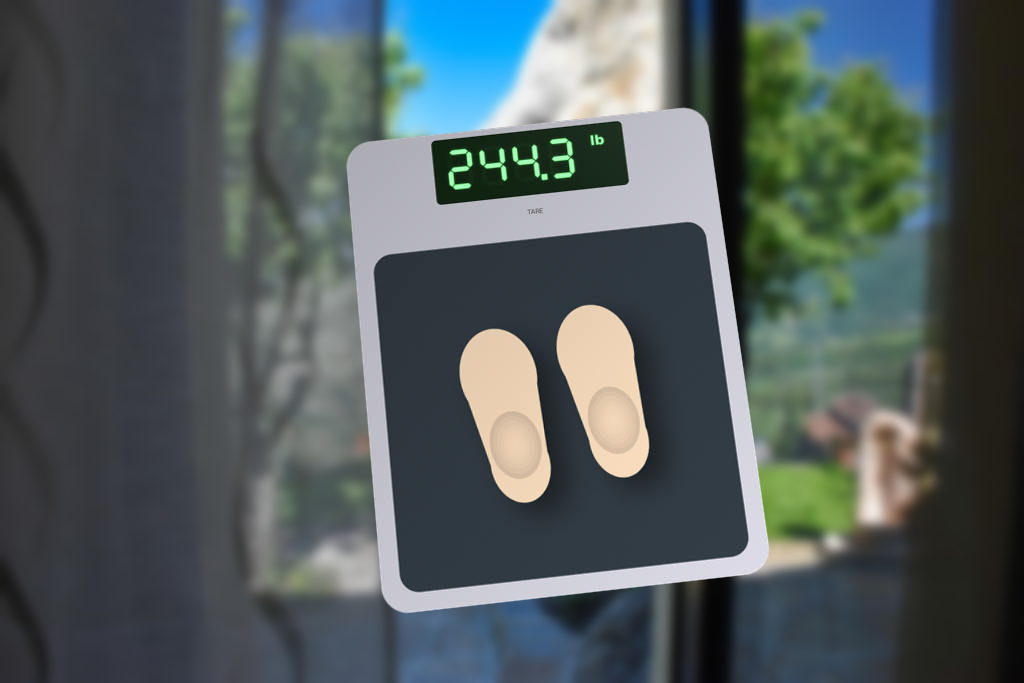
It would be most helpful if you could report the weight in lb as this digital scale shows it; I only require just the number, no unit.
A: 244.3
